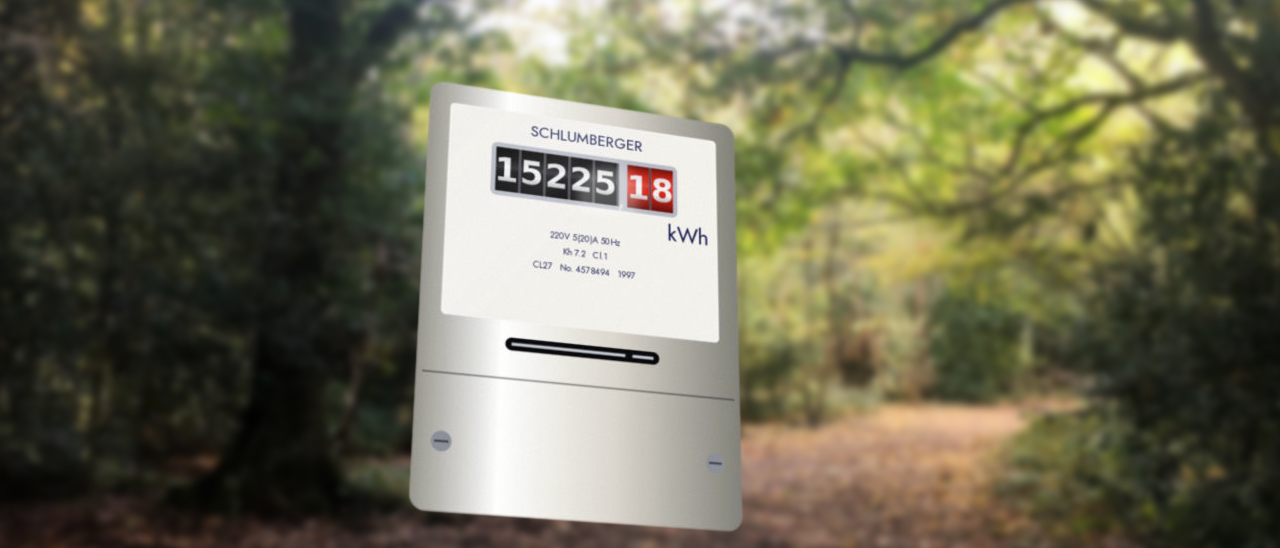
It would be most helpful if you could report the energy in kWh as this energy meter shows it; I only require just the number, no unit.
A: 15225.18
